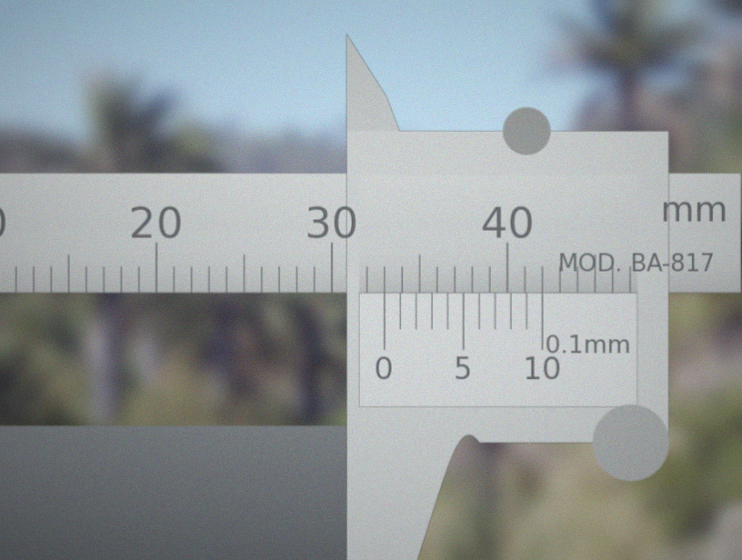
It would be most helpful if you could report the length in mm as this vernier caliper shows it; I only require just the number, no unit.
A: 33.0
